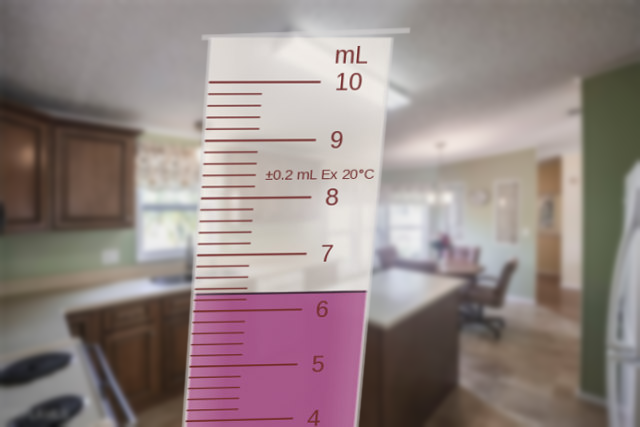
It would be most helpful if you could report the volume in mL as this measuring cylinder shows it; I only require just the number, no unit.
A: 6.3
